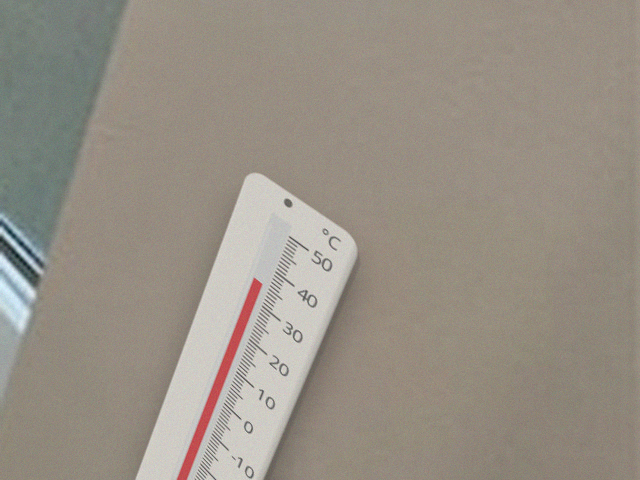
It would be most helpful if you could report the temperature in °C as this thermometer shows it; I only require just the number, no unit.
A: 35
